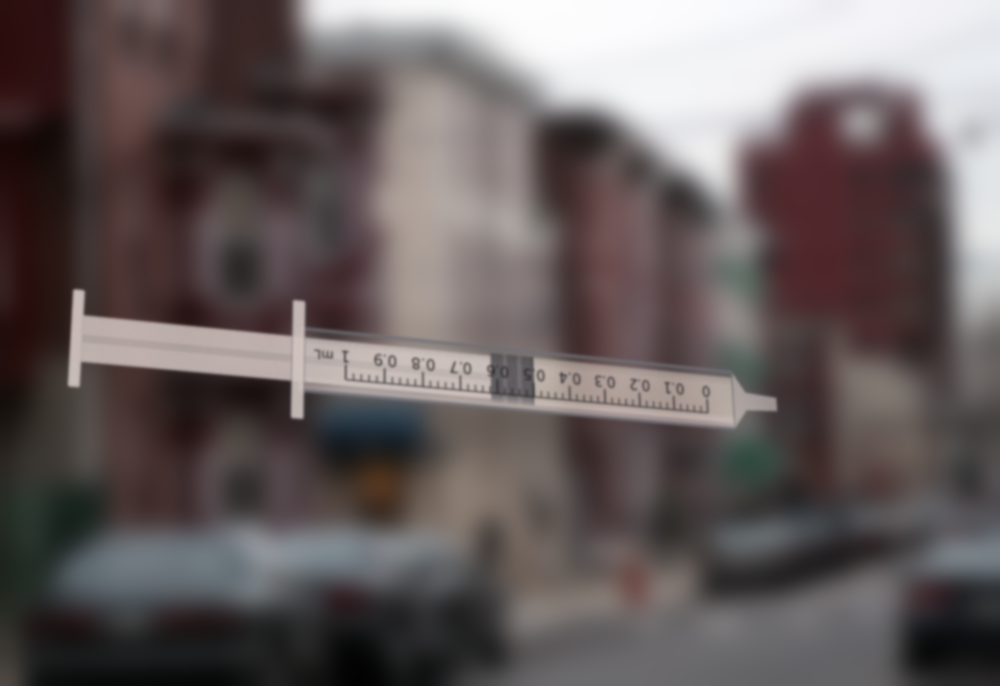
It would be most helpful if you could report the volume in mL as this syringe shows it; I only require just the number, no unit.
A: 0.5
